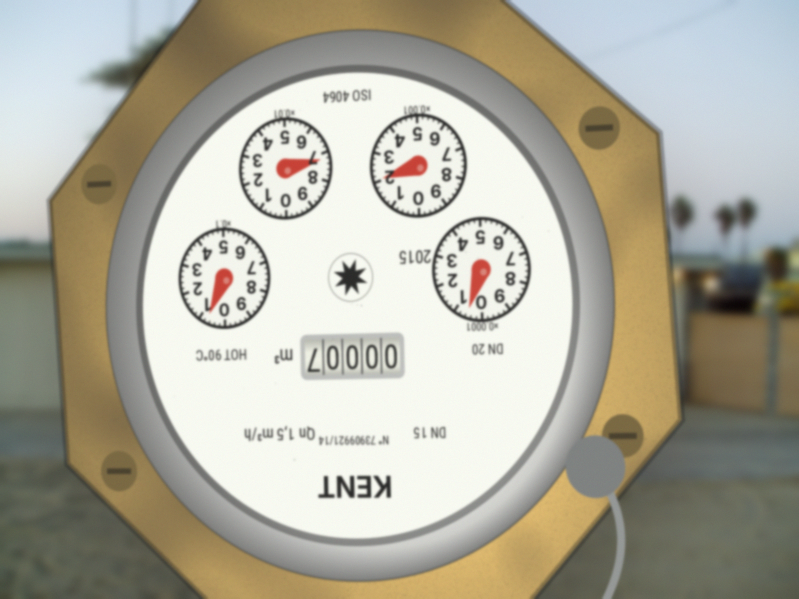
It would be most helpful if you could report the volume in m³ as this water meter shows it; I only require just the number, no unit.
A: 7.0720
